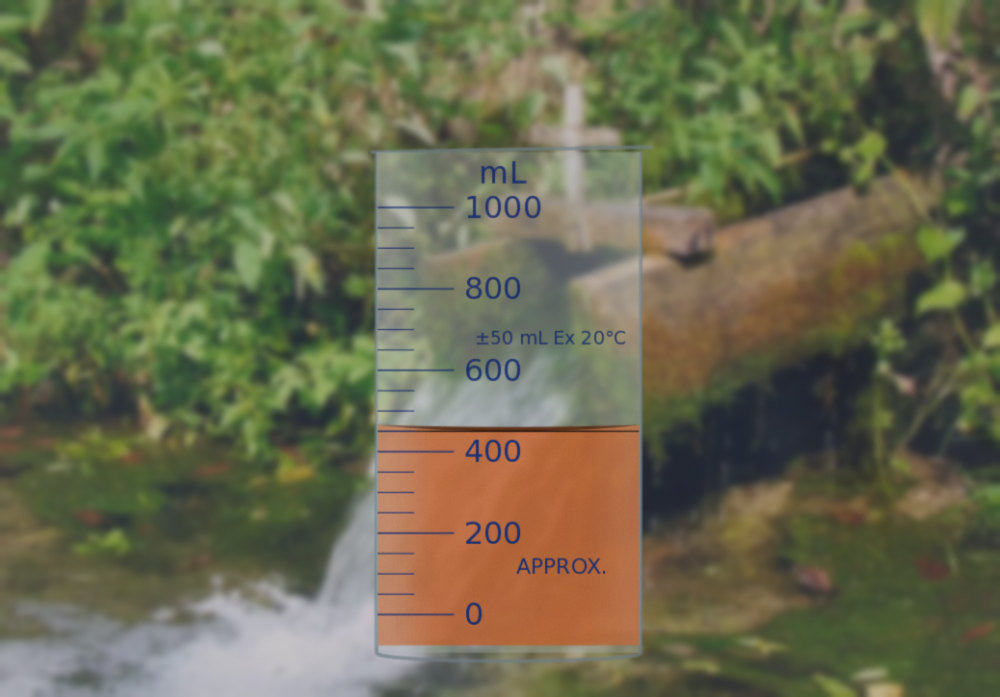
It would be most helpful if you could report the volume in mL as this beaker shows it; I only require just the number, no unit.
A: 450
